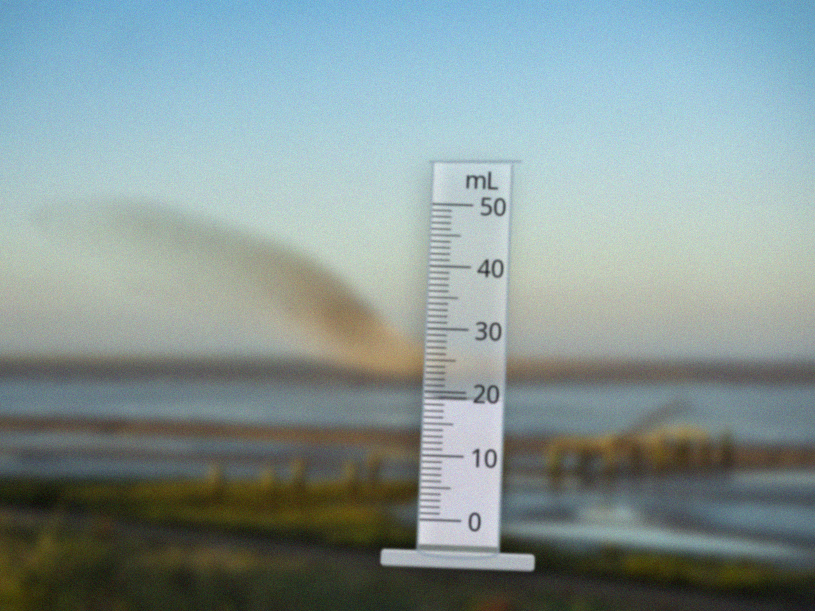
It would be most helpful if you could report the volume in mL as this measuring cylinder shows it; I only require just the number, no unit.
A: 19
